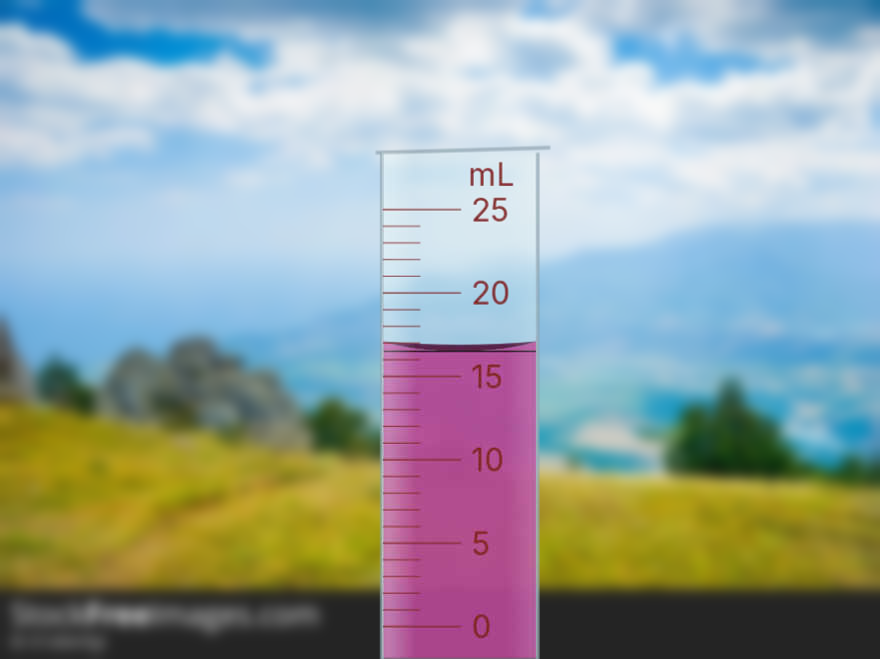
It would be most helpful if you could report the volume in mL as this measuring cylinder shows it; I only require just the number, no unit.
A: 16.5
